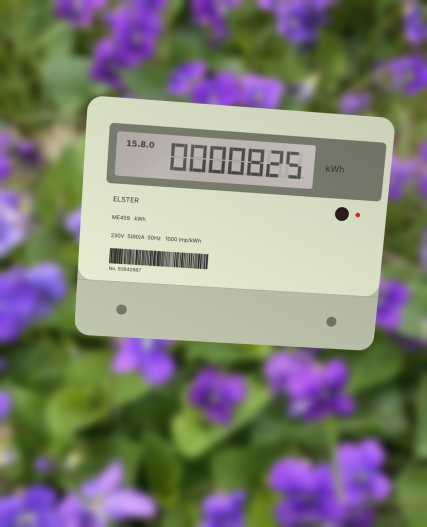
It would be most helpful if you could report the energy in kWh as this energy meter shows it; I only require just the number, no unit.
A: 825
